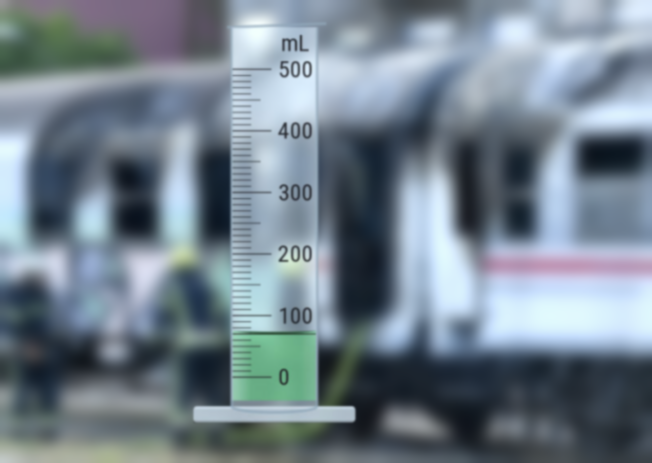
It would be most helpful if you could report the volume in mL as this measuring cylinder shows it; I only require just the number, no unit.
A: 70
